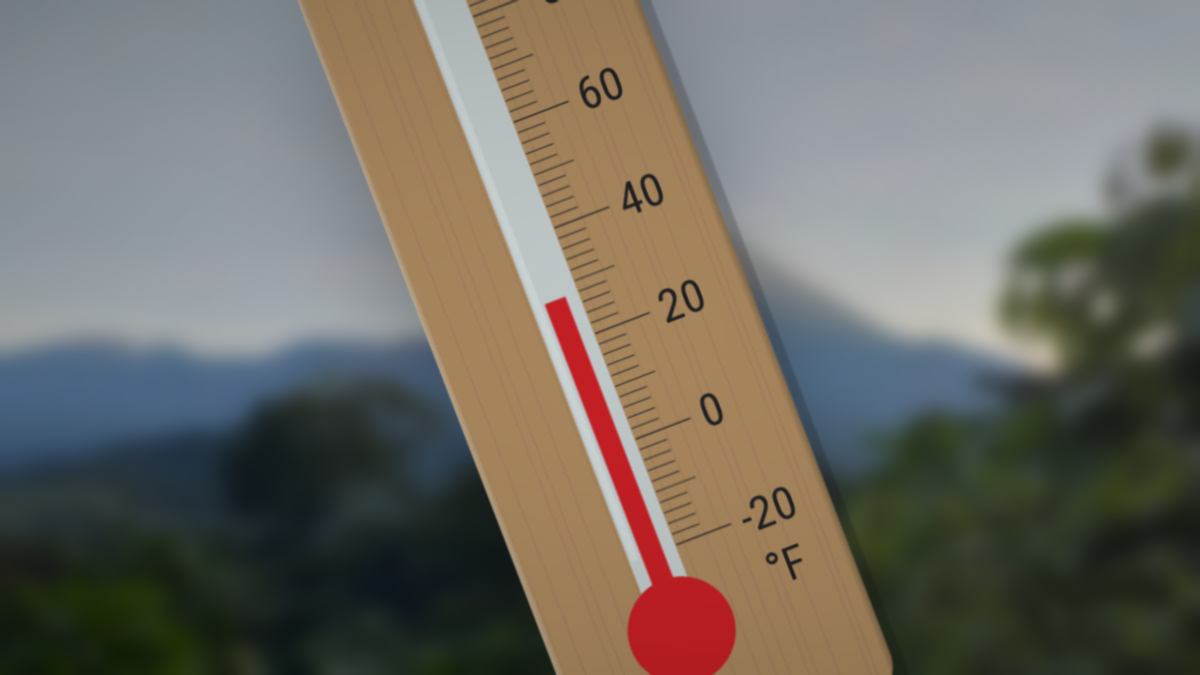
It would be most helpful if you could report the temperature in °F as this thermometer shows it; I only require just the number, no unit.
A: 28
